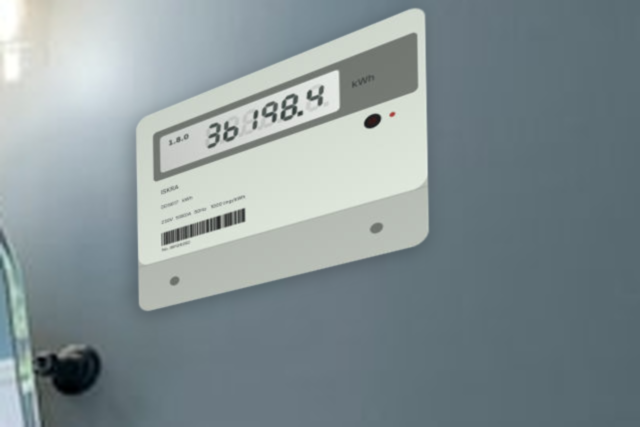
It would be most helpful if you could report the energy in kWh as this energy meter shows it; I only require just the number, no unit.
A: 36198.4
